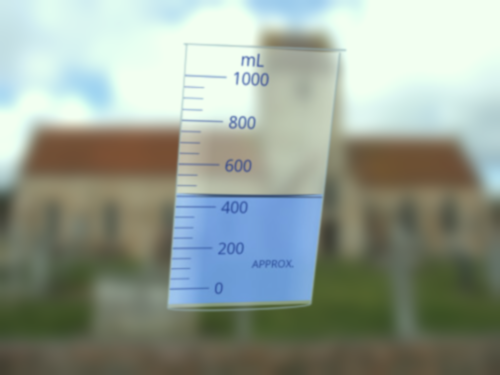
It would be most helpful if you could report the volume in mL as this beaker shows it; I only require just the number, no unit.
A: 450
